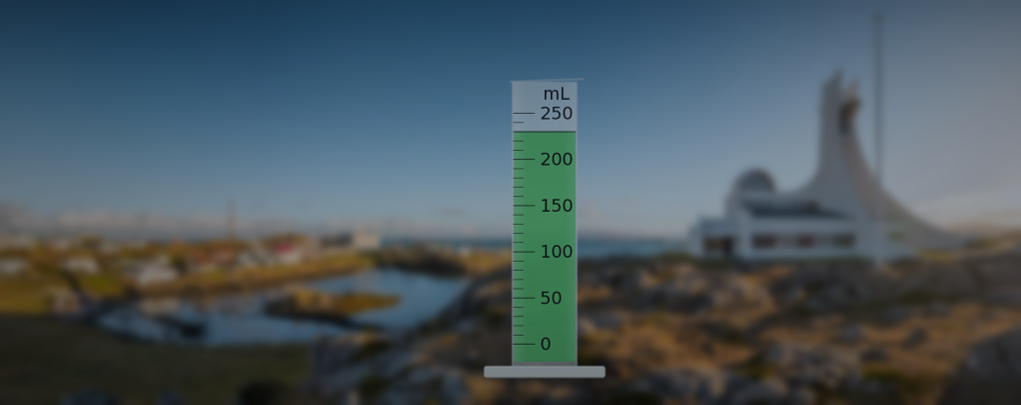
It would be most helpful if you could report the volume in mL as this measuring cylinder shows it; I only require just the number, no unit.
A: 230
